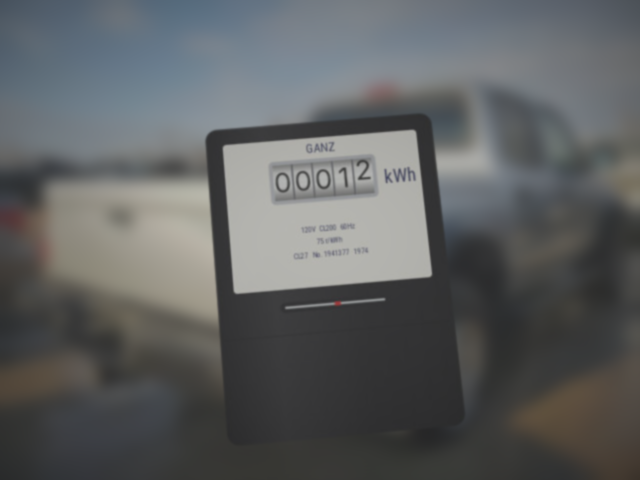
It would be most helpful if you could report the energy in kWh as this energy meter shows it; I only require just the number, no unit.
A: 12
